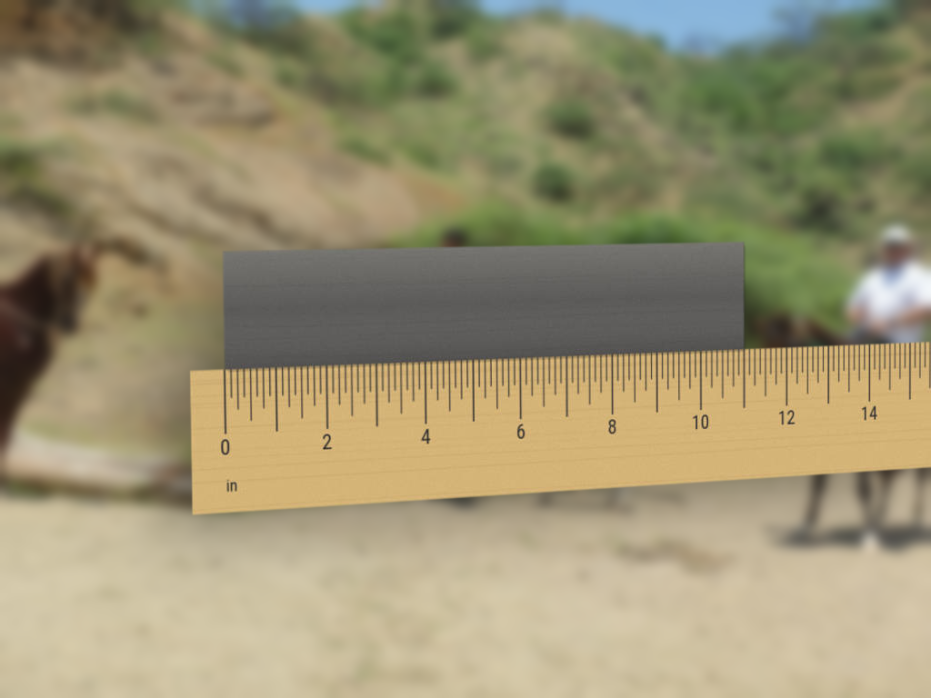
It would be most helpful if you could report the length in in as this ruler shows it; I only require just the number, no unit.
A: 11
